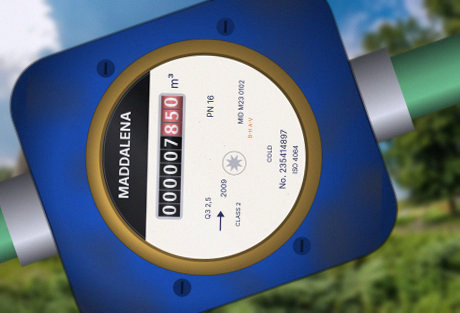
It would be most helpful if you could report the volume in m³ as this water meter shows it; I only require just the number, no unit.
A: 7.850
